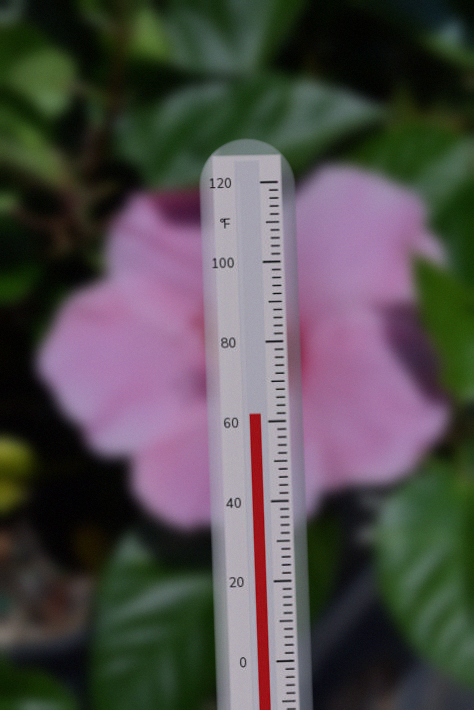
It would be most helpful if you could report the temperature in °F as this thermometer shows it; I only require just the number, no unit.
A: 62
